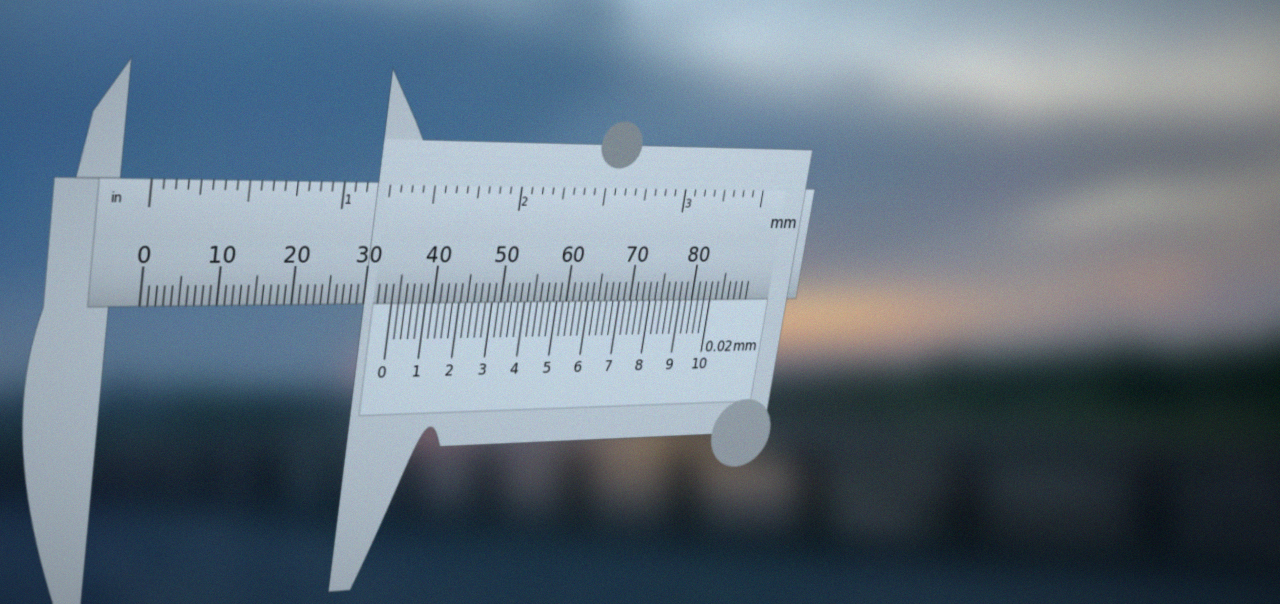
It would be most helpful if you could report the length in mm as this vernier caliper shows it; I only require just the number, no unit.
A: 34.0
